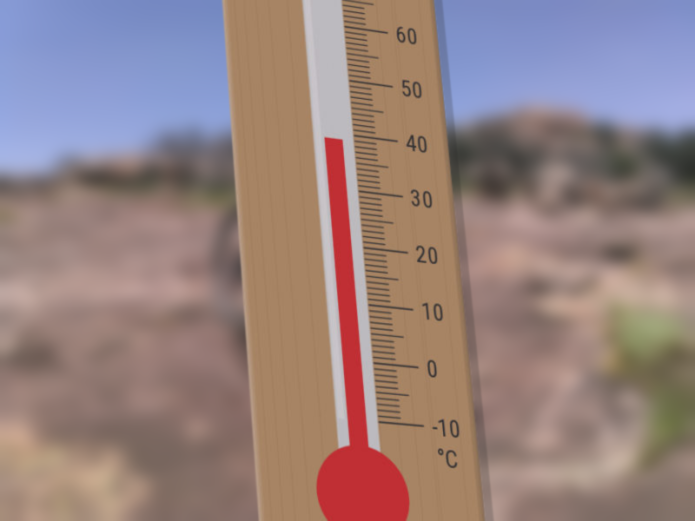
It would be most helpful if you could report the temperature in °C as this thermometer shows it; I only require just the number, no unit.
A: 39
